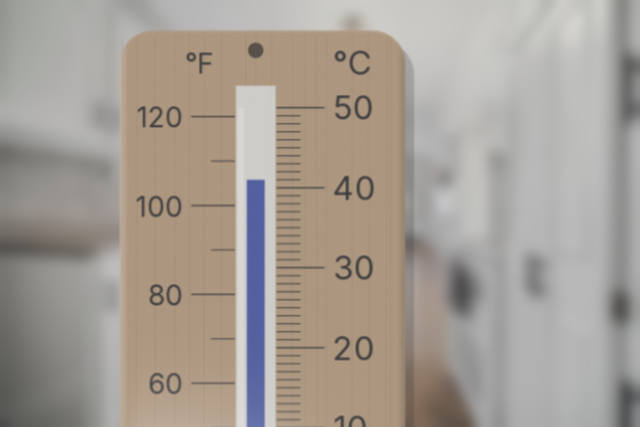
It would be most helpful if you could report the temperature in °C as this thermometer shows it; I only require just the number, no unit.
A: 41
